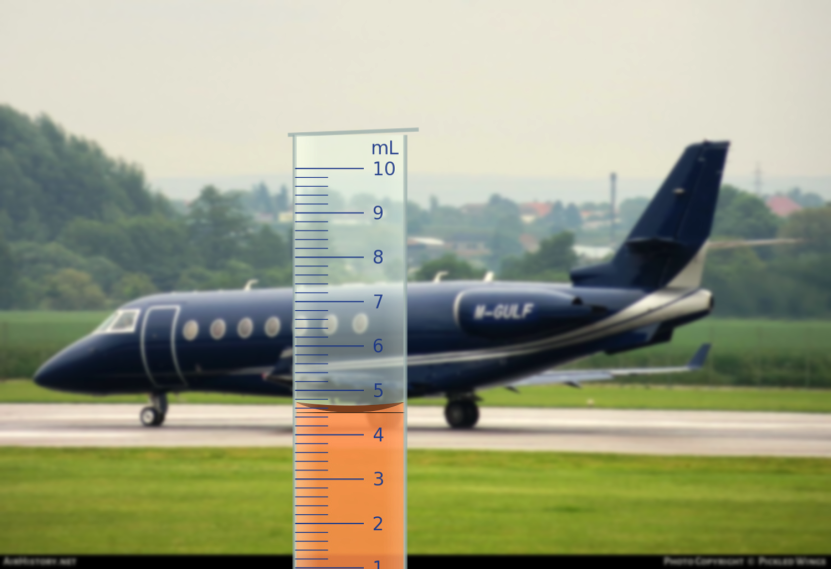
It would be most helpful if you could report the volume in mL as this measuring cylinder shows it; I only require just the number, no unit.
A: 4.5
